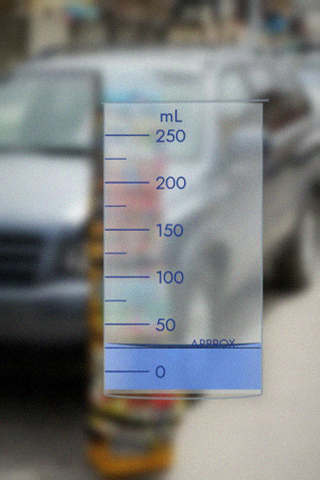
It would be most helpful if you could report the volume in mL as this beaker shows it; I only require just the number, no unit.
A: 25
